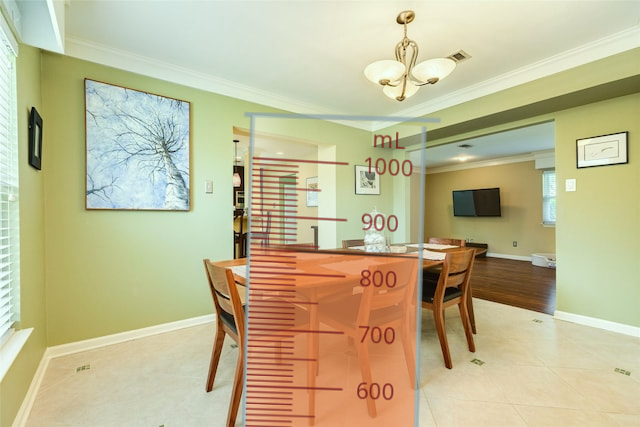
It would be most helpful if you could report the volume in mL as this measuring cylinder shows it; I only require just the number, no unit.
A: 840
